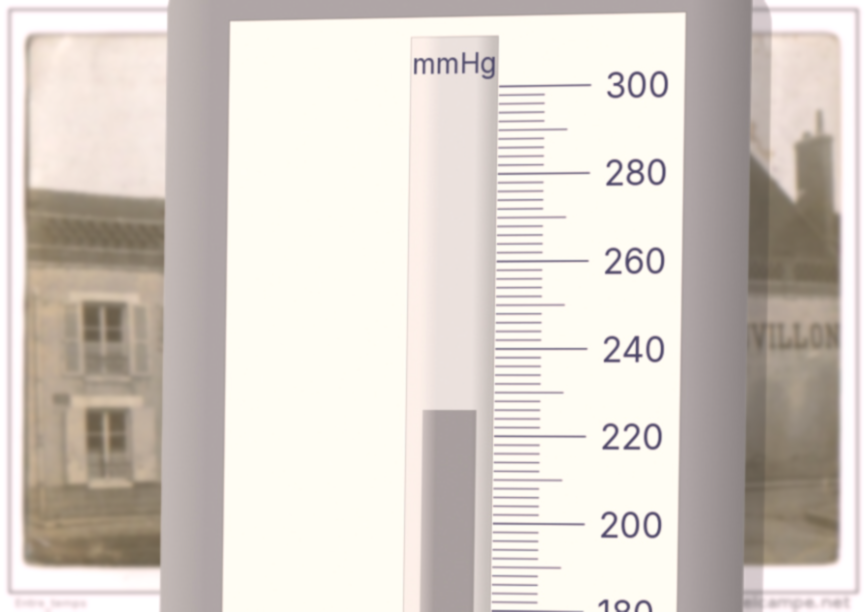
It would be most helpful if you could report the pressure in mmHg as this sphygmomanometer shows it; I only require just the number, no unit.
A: 226
